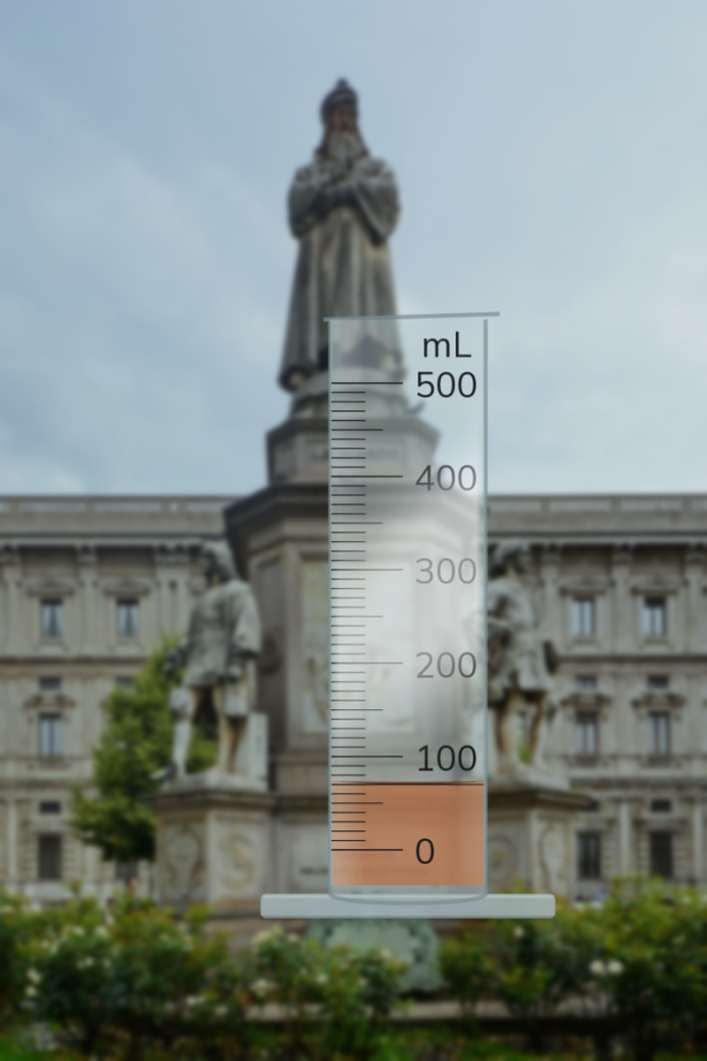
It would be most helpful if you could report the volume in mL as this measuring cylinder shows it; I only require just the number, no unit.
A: 70
